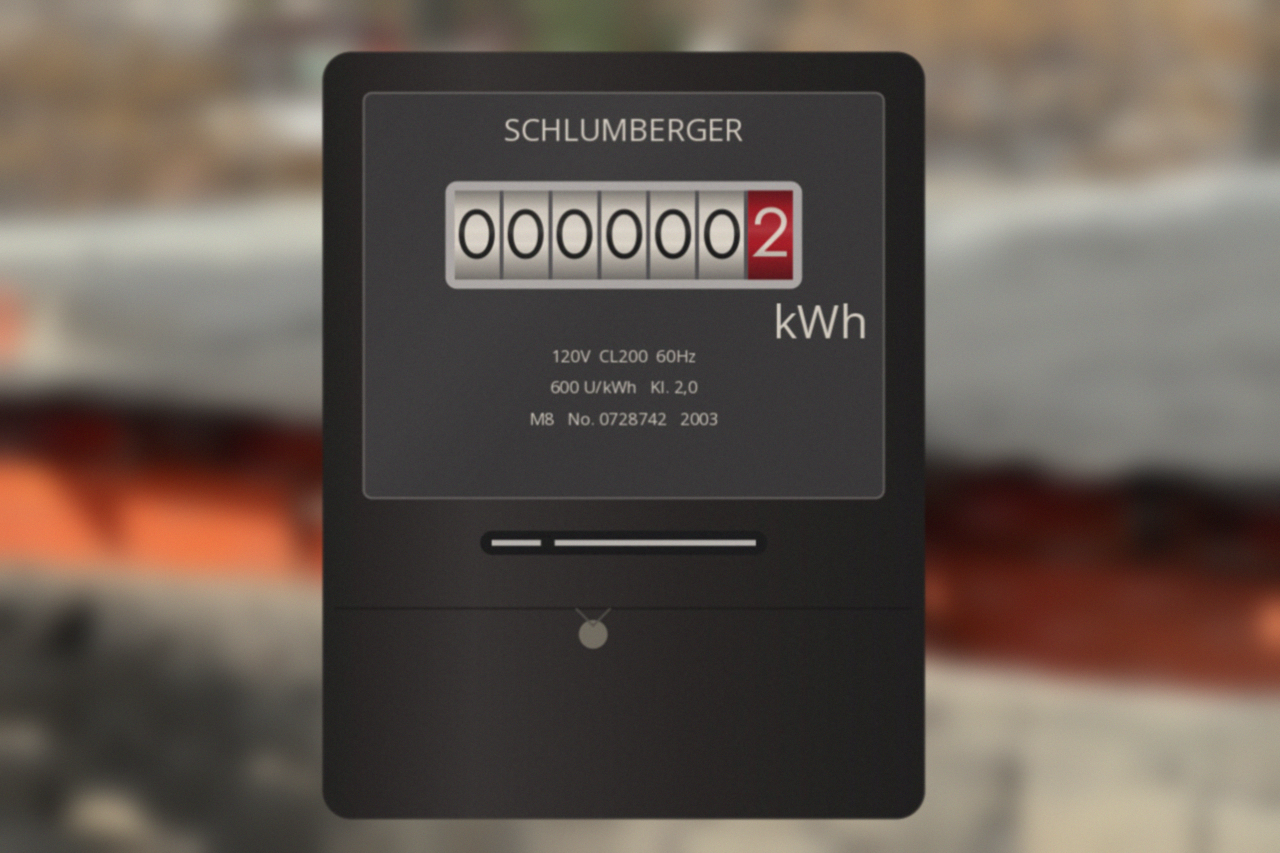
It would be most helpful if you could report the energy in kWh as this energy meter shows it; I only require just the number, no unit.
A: 0.2
